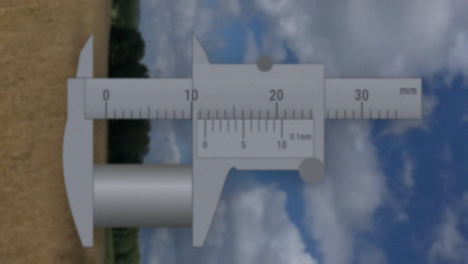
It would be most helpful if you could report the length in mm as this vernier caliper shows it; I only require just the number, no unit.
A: 11.6
